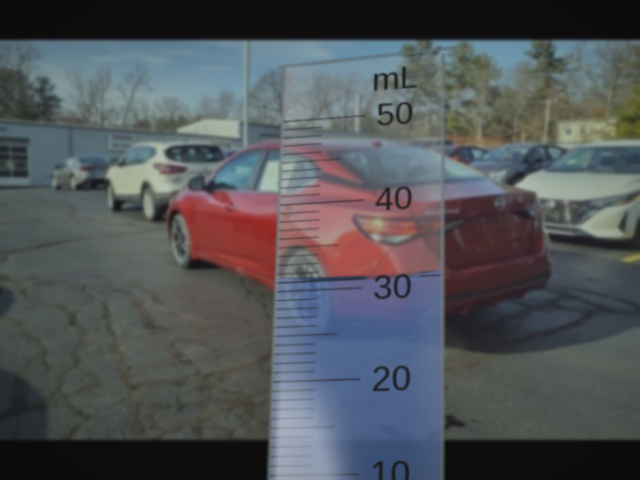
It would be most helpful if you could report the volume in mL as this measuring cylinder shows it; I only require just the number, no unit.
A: 31
